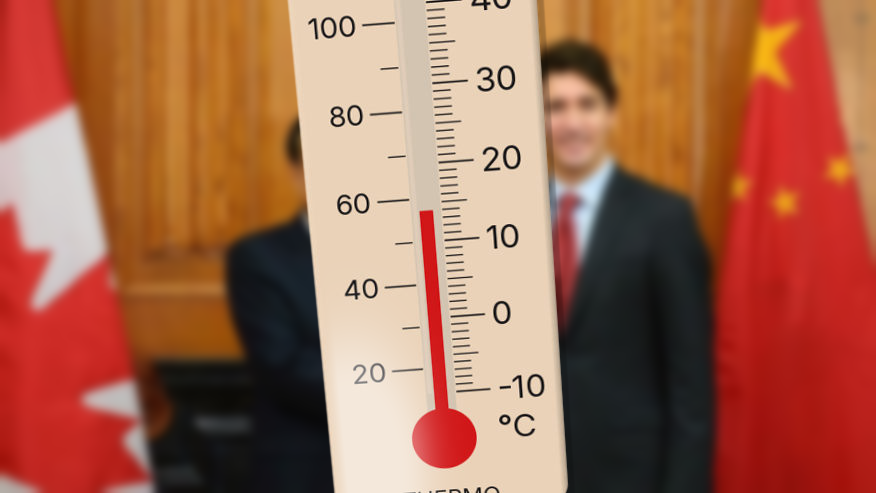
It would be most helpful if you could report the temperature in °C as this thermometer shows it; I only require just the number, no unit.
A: 14
